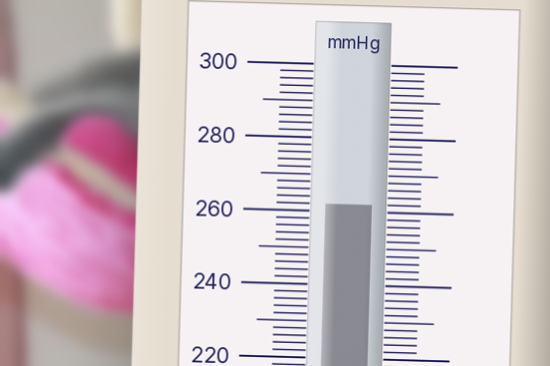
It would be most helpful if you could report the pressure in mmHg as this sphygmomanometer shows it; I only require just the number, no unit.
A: 262
